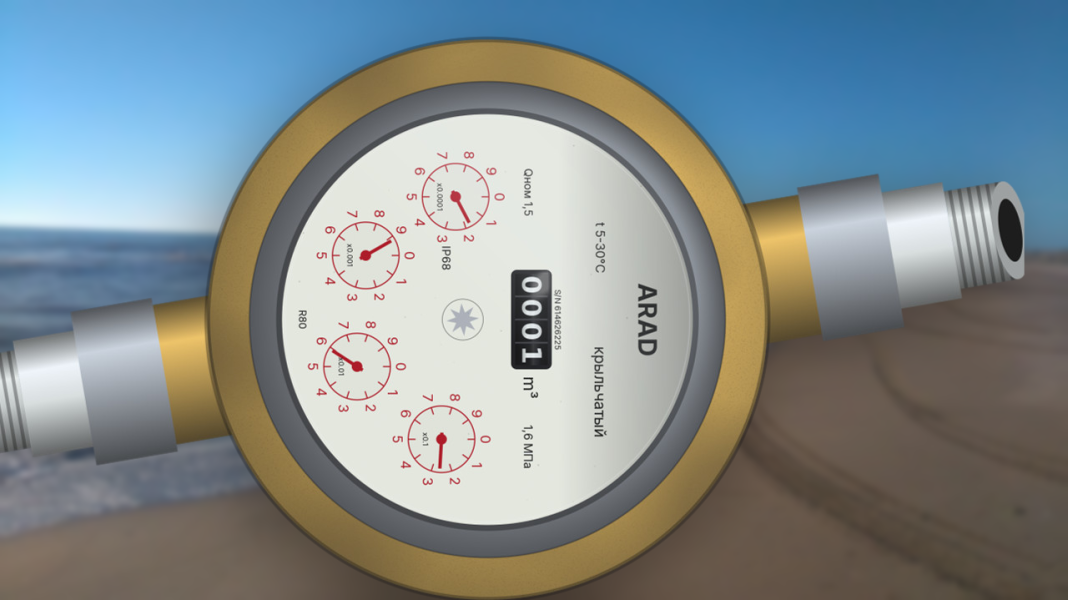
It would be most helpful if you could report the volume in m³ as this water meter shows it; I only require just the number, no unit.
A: 1.2591
